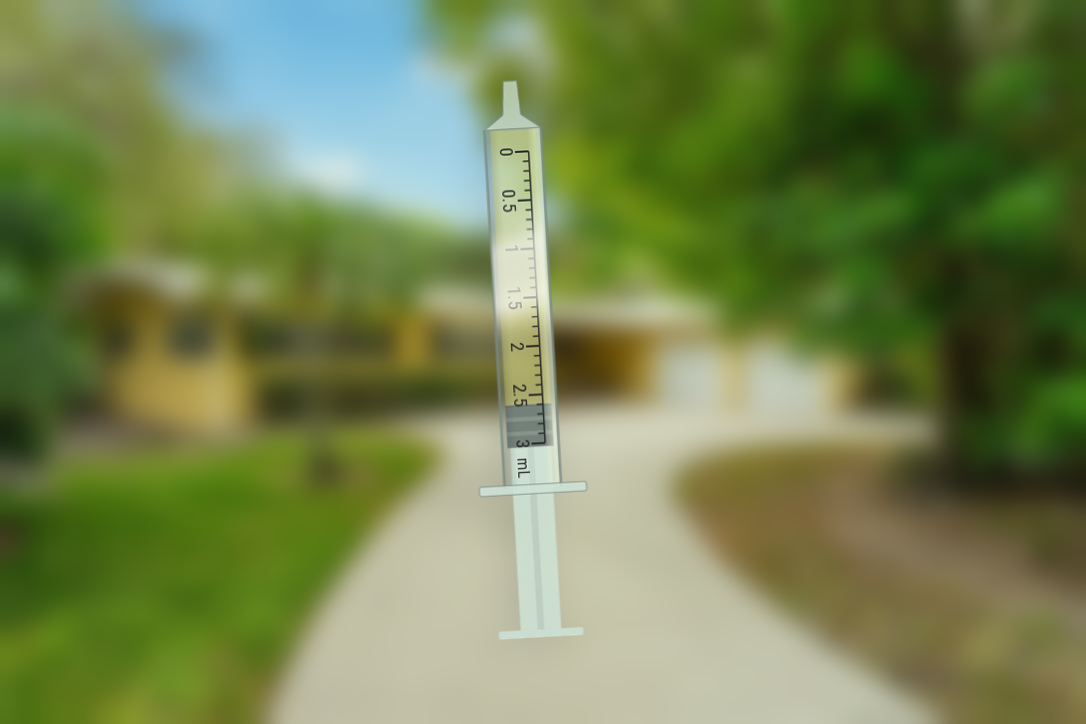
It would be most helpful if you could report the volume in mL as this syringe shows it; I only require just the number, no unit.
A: 2.6
